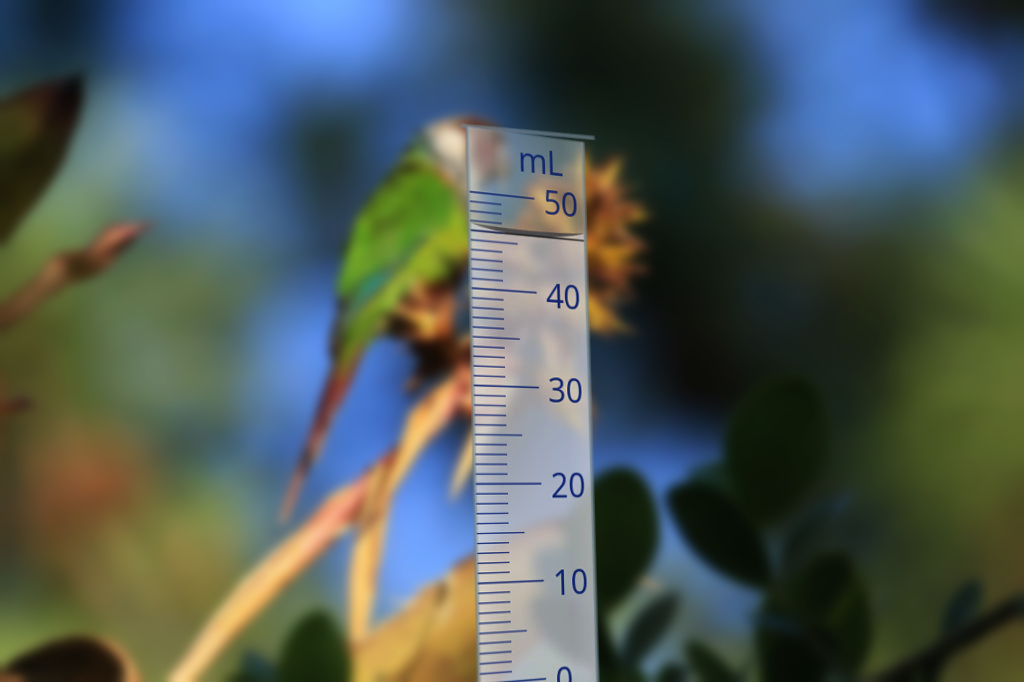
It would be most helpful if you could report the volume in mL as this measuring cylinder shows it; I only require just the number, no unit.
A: 46
